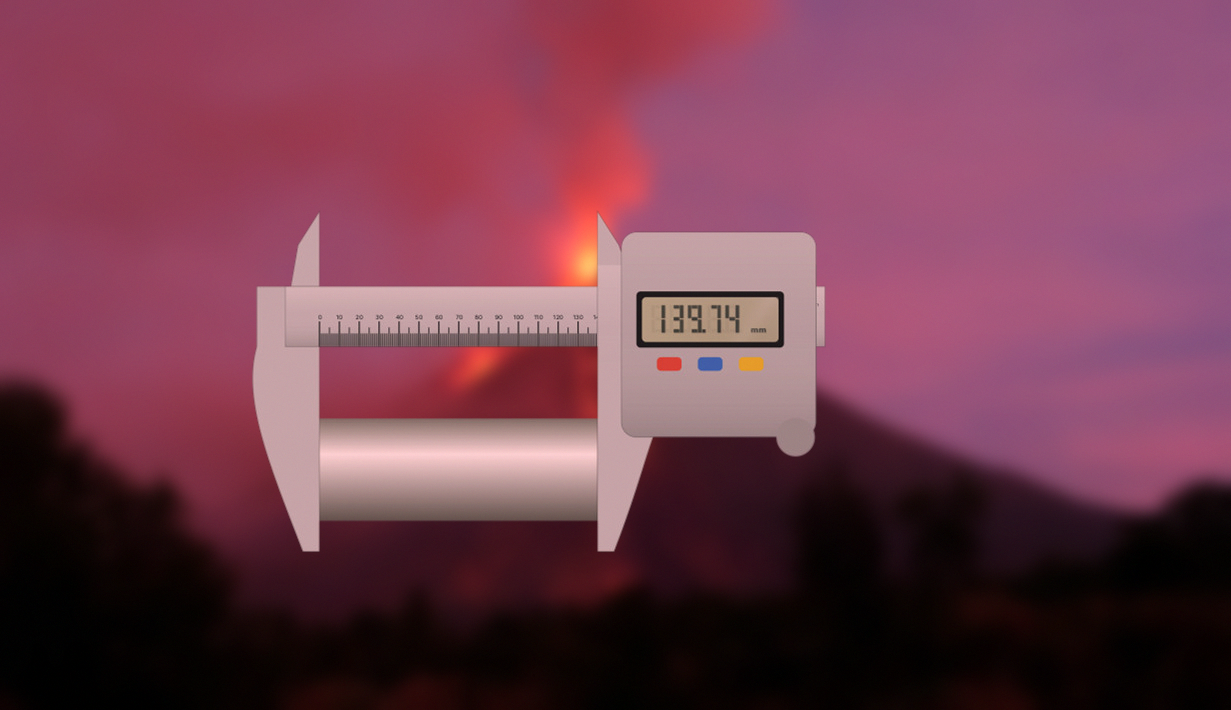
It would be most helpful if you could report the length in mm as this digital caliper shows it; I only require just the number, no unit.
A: 139.74
